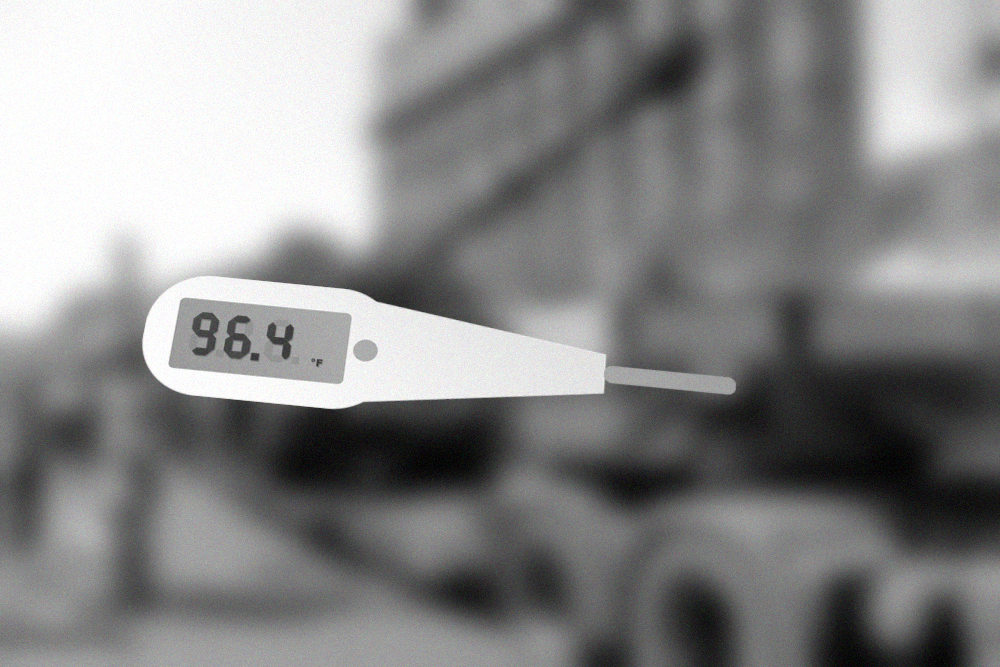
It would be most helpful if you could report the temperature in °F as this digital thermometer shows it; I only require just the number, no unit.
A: 96.4
